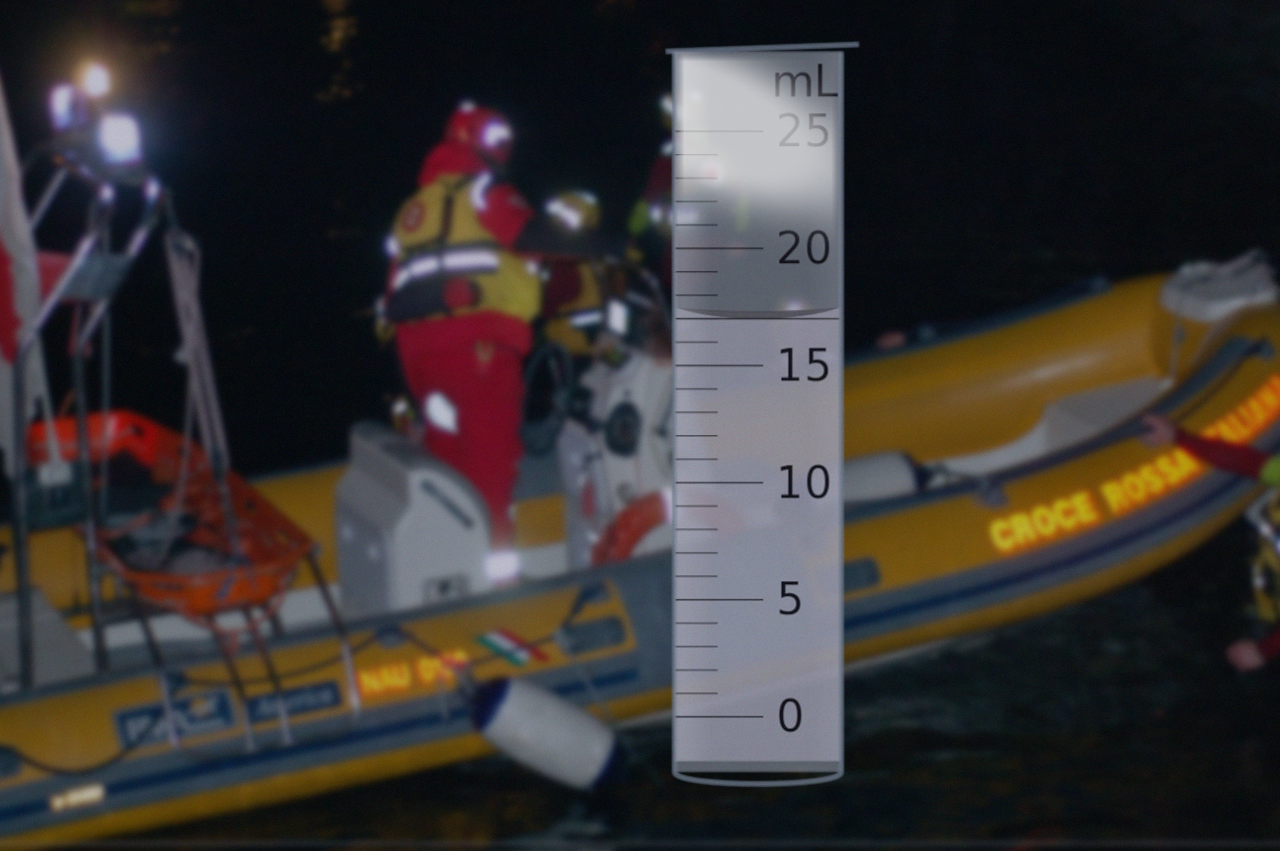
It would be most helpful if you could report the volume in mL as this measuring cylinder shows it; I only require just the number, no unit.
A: 17
